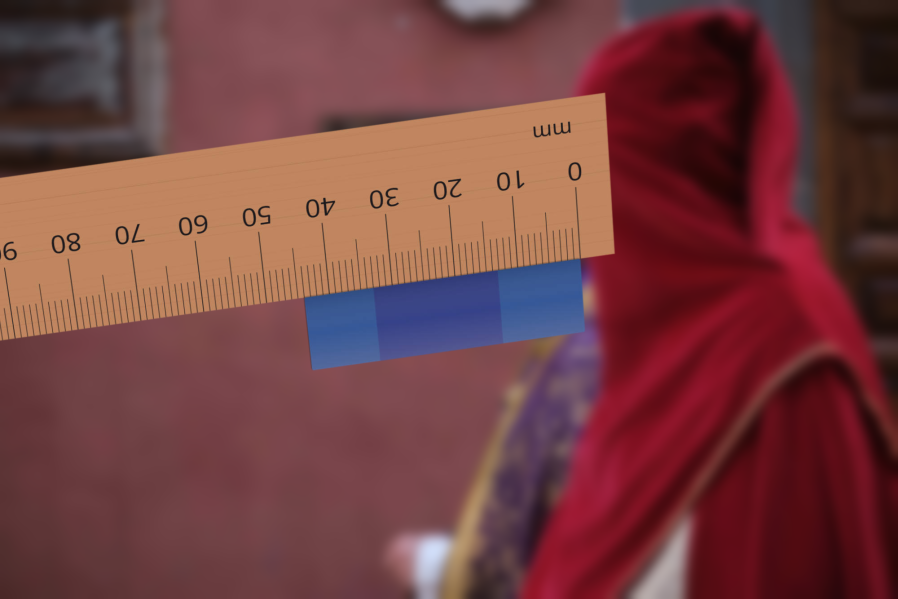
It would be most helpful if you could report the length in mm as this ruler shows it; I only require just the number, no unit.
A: 44
